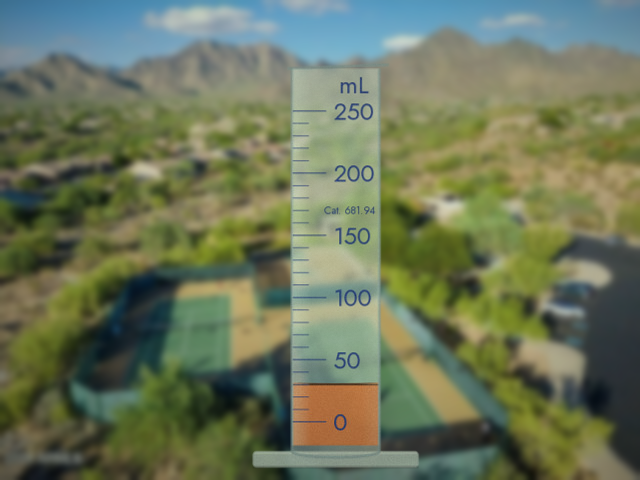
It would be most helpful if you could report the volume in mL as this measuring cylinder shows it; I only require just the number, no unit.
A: 30
